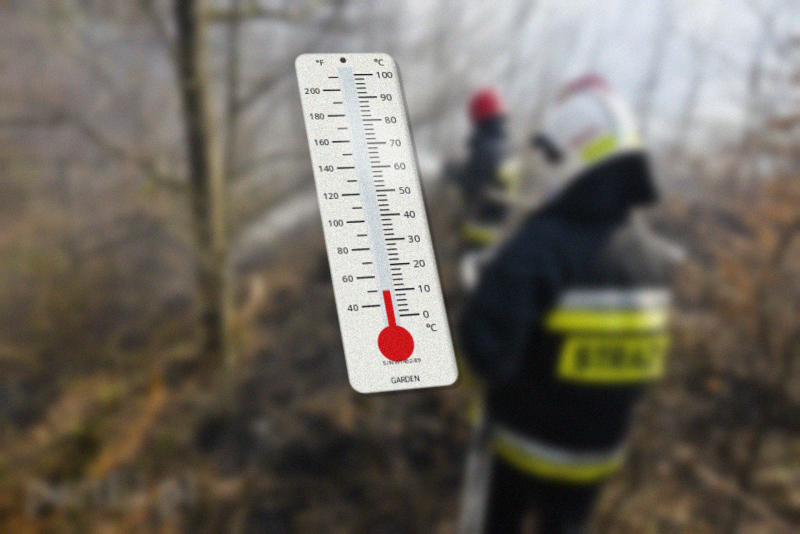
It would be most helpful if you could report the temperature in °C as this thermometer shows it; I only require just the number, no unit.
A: 10
